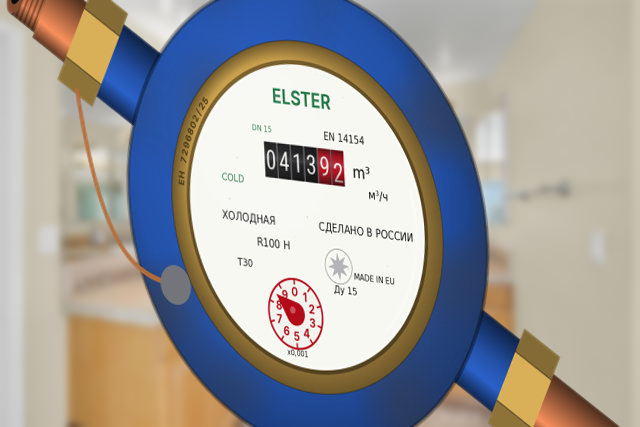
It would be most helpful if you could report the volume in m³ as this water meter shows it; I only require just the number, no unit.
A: 413.918
